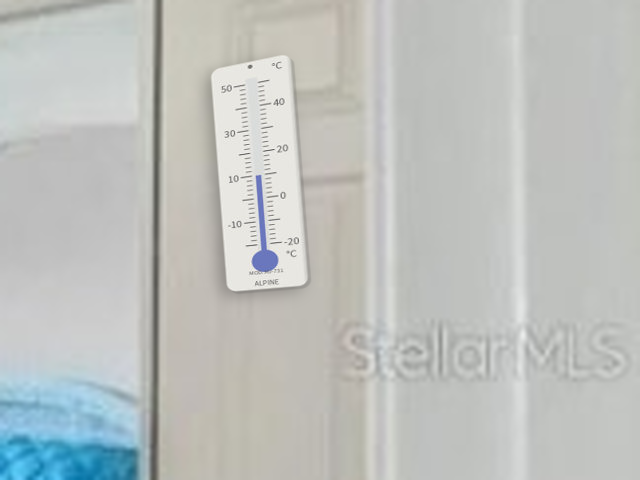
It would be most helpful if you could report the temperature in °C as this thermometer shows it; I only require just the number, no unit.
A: 10
